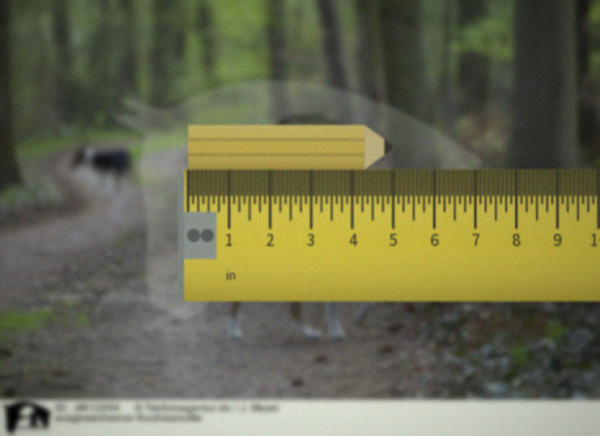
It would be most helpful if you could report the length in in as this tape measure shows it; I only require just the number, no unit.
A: 5
